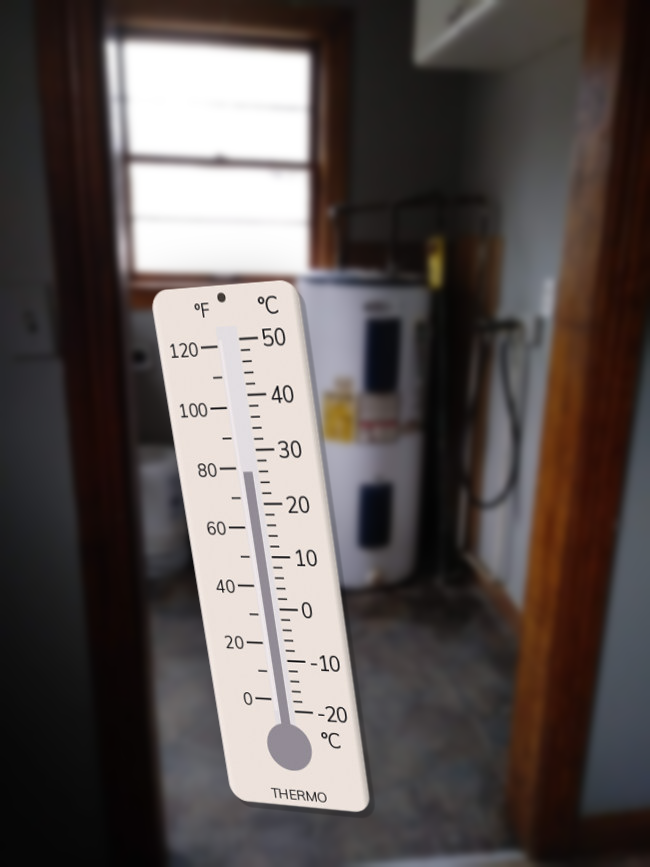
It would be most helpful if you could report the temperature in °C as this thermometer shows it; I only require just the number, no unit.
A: 26
